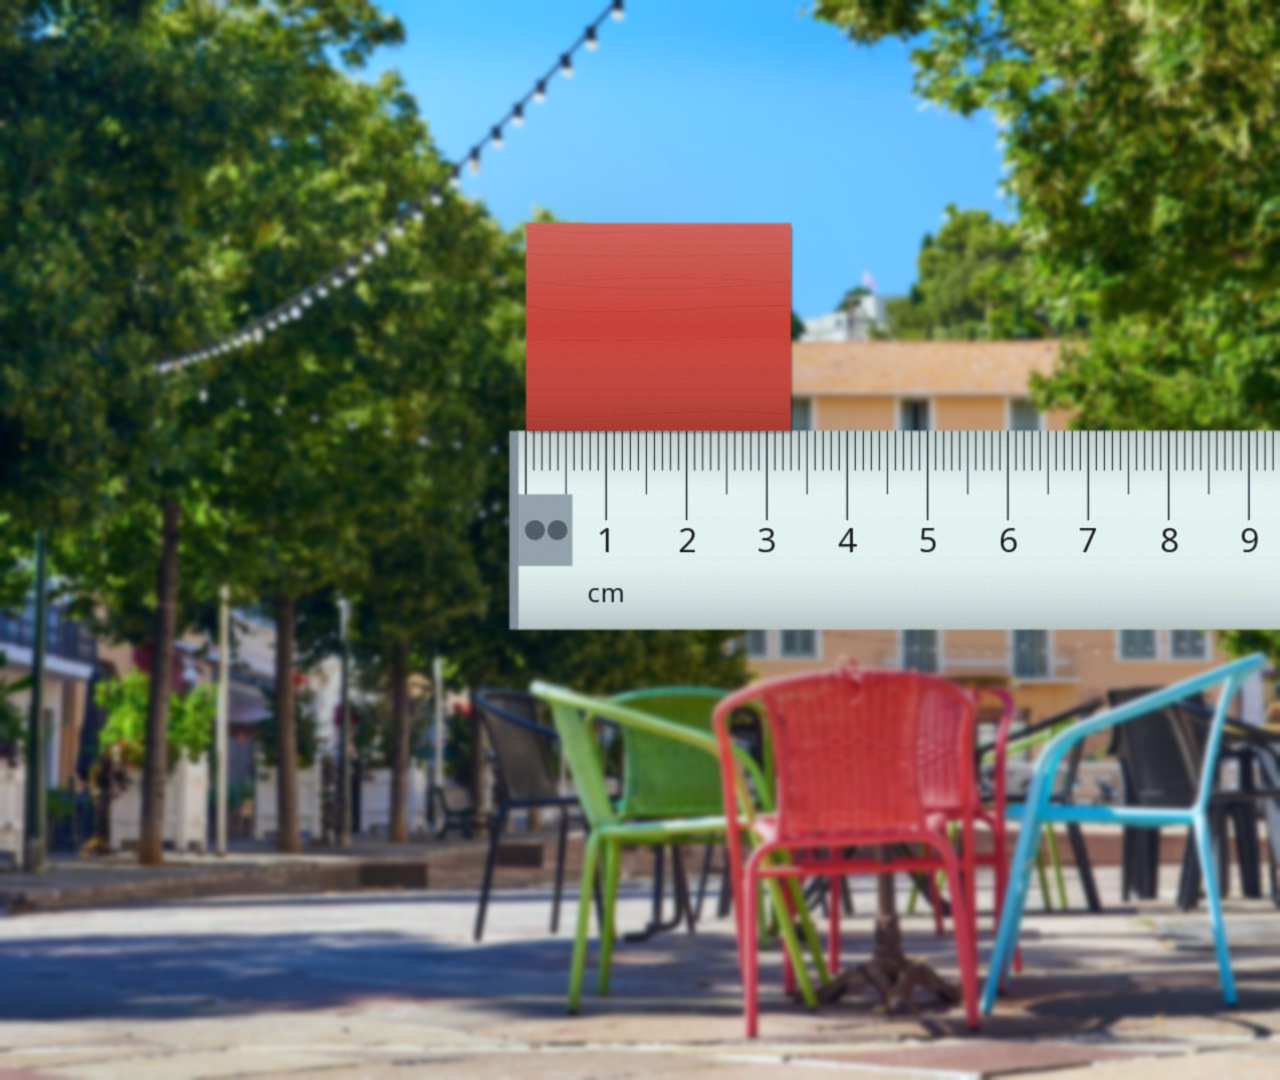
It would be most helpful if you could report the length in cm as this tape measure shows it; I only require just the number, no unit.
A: 3.3
